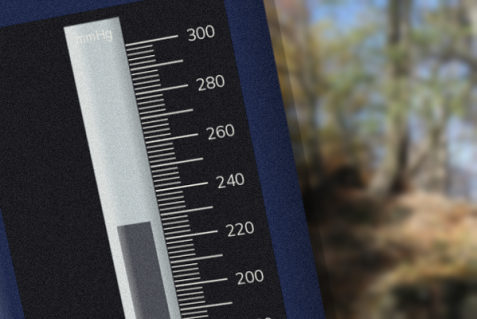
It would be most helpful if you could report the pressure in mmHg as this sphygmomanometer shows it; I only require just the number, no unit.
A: 228
